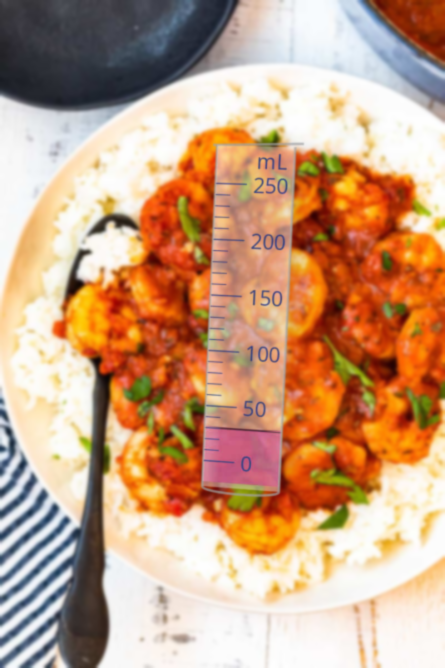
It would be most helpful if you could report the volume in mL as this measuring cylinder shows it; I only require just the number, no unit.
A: 30
